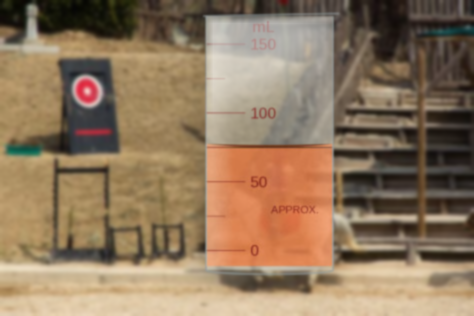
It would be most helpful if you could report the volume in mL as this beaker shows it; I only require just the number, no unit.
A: 75
